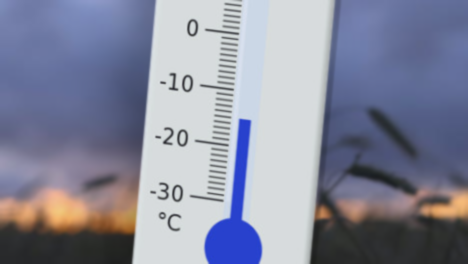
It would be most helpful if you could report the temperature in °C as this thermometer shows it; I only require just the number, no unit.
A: -15
